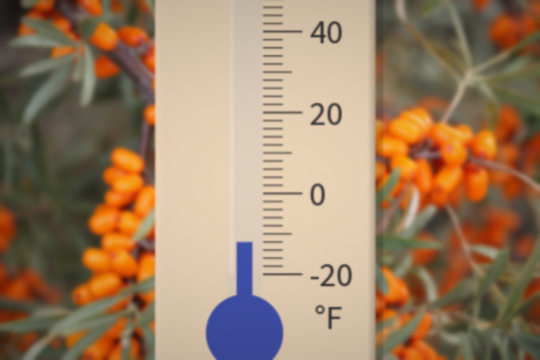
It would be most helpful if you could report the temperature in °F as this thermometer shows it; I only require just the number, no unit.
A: -12
